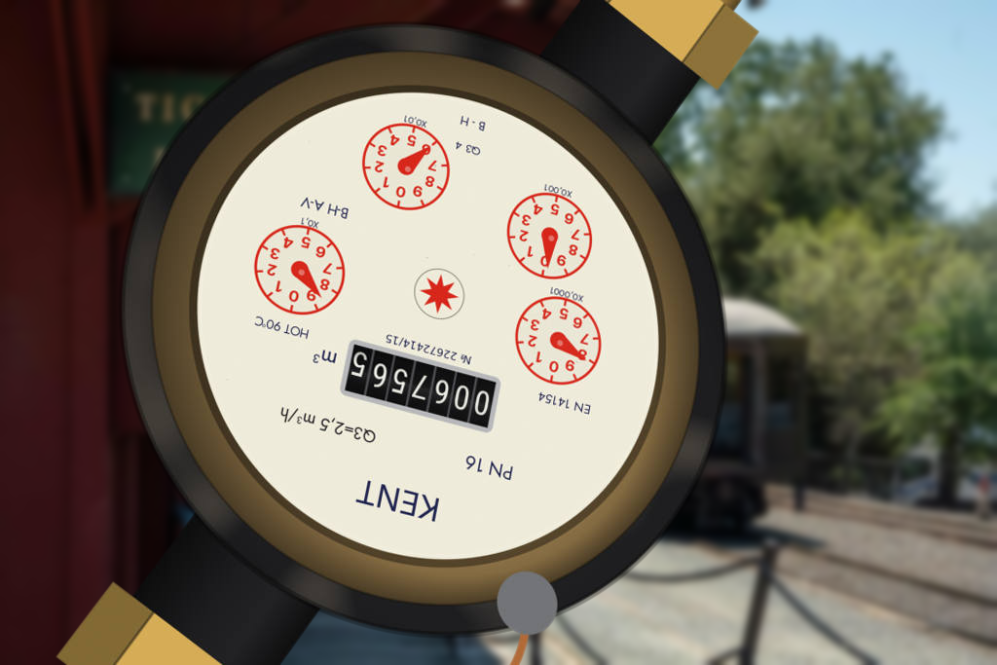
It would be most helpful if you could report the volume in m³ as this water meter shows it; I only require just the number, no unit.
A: 67564.8598
